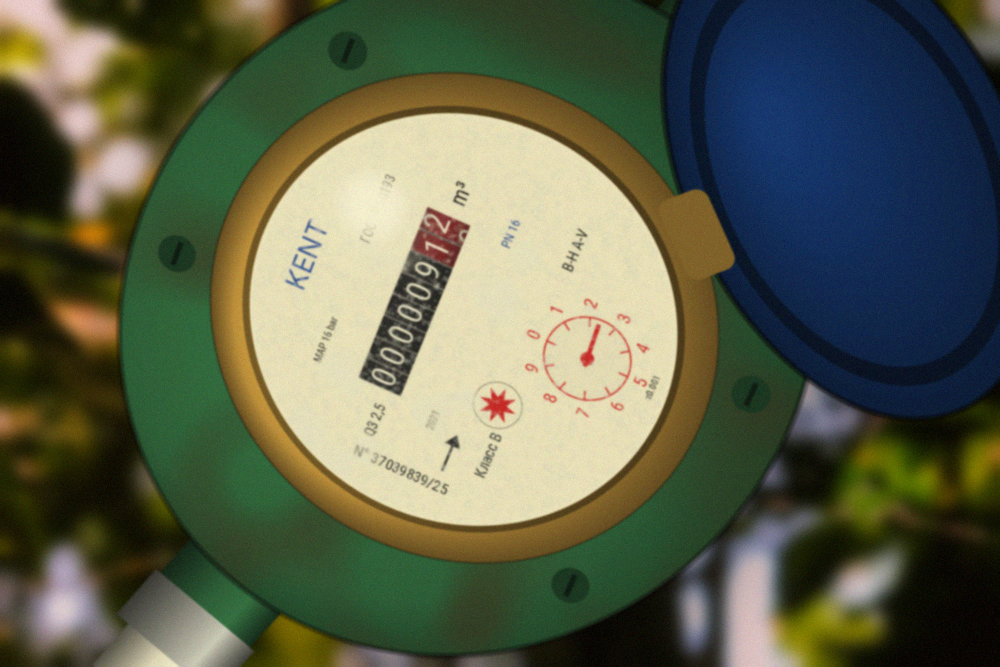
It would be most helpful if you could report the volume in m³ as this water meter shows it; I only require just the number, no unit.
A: 9.122
